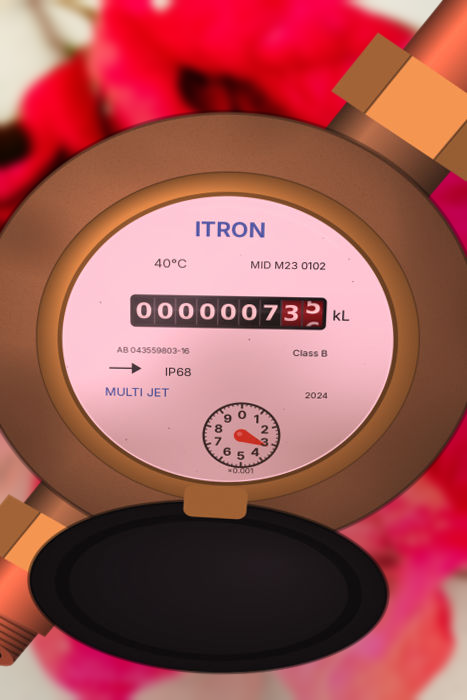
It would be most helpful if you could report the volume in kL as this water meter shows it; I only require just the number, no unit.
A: 7.353
